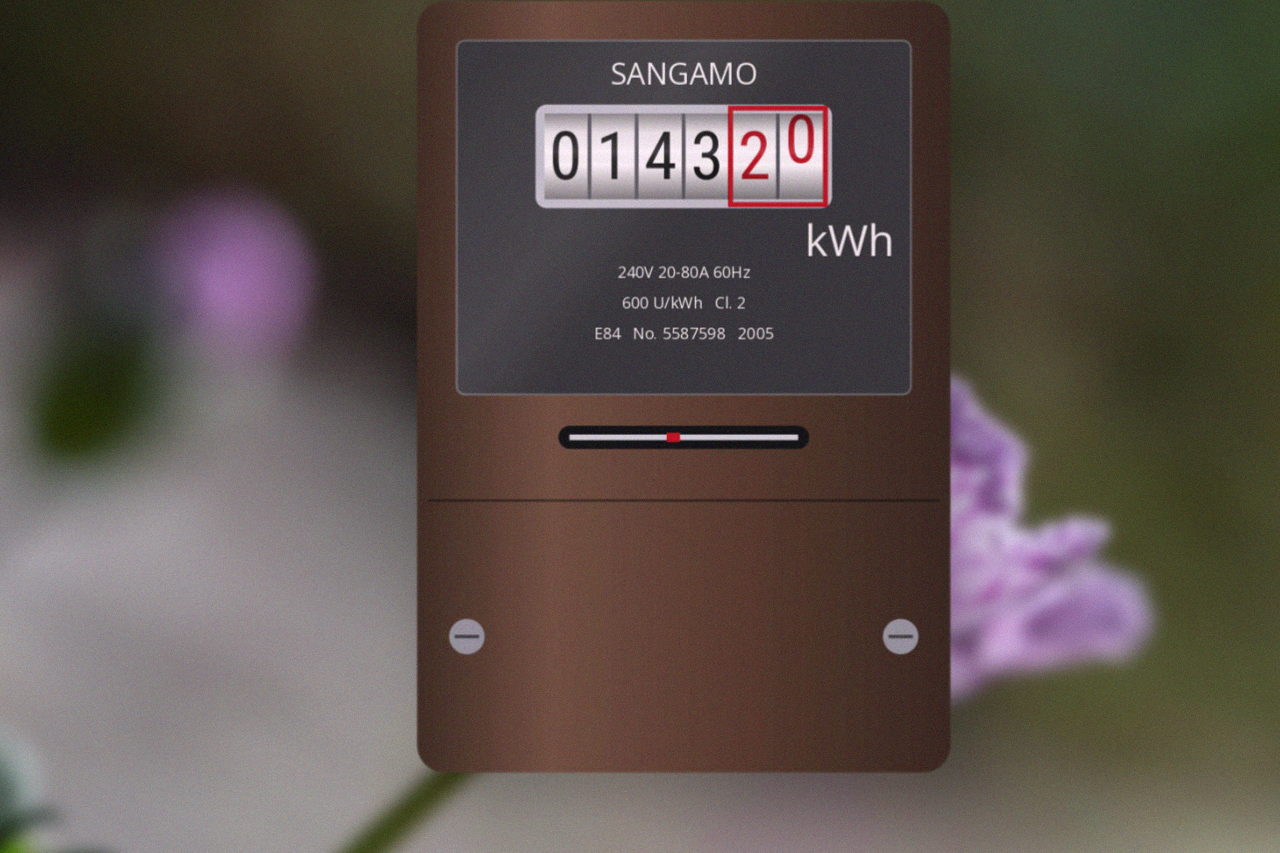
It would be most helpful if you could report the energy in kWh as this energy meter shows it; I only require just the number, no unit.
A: 143.20
